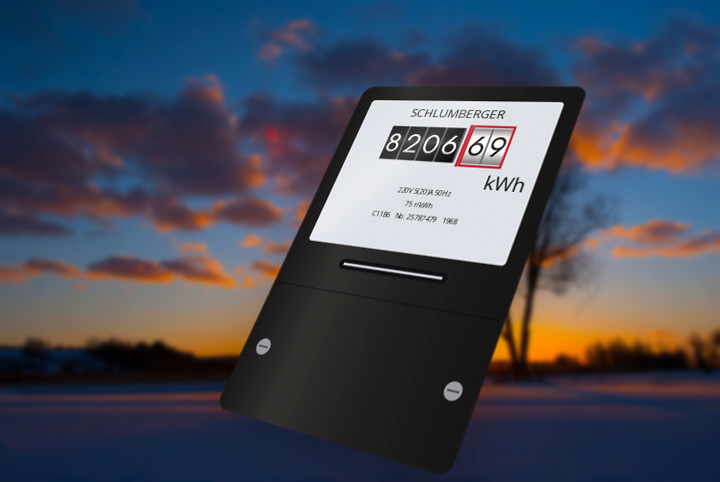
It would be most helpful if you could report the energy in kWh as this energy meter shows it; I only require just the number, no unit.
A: 8206.69
